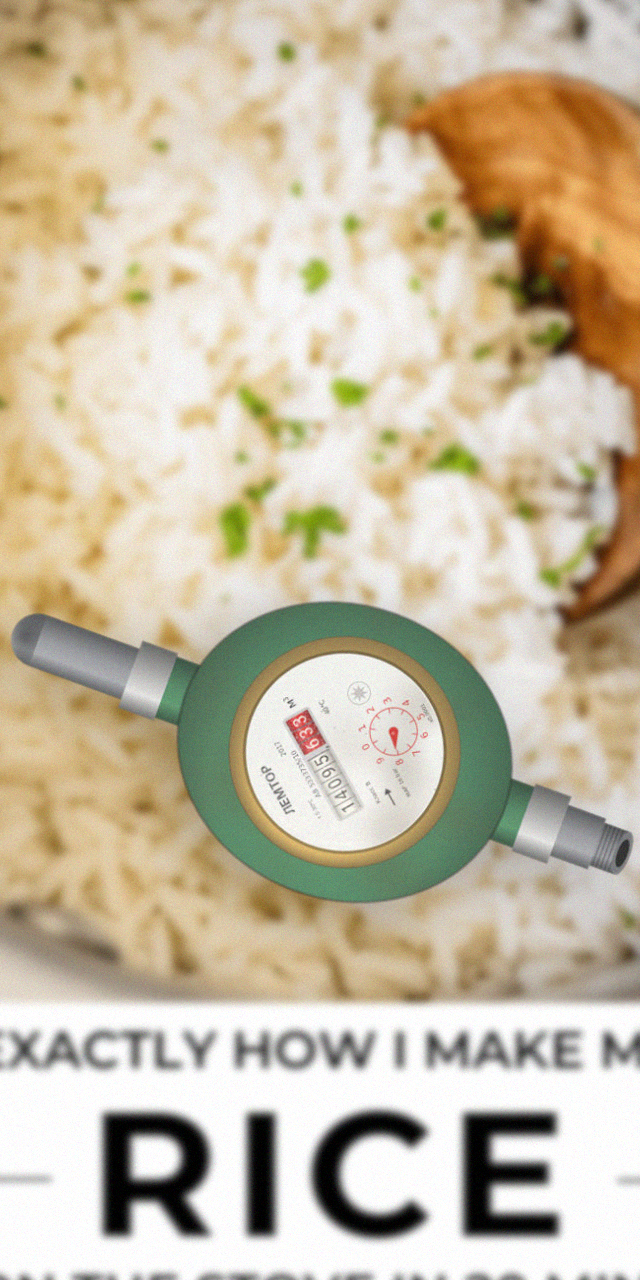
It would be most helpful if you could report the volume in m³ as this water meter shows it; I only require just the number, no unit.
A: 14095.6338
